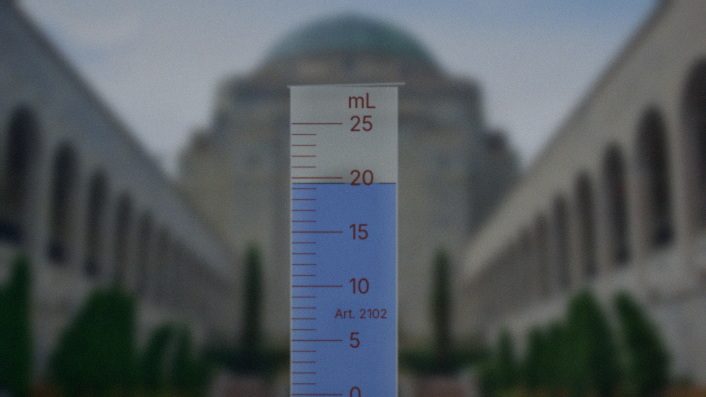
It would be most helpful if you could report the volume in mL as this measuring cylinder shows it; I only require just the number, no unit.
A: 19.5
